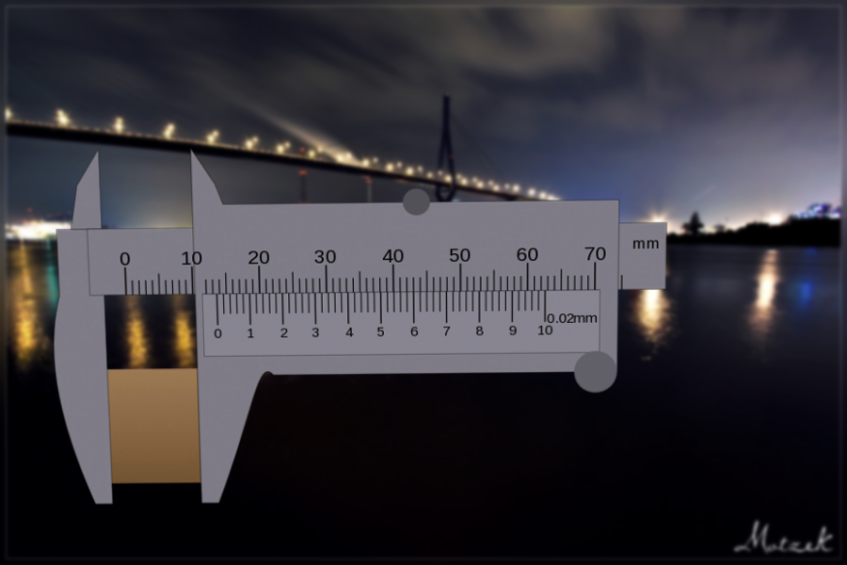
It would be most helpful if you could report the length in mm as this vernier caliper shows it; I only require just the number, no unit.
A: 13.6
